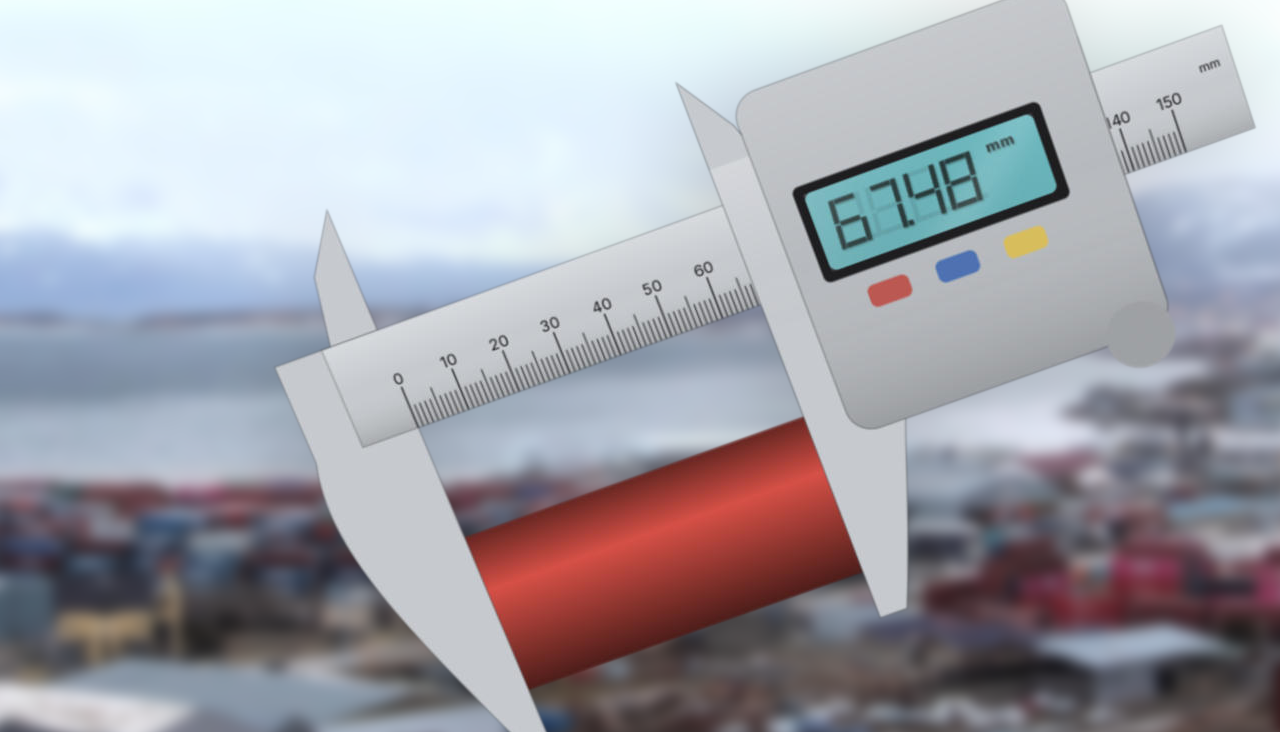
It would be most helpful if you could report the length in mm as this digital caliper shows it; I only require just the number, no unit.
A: 67.48
